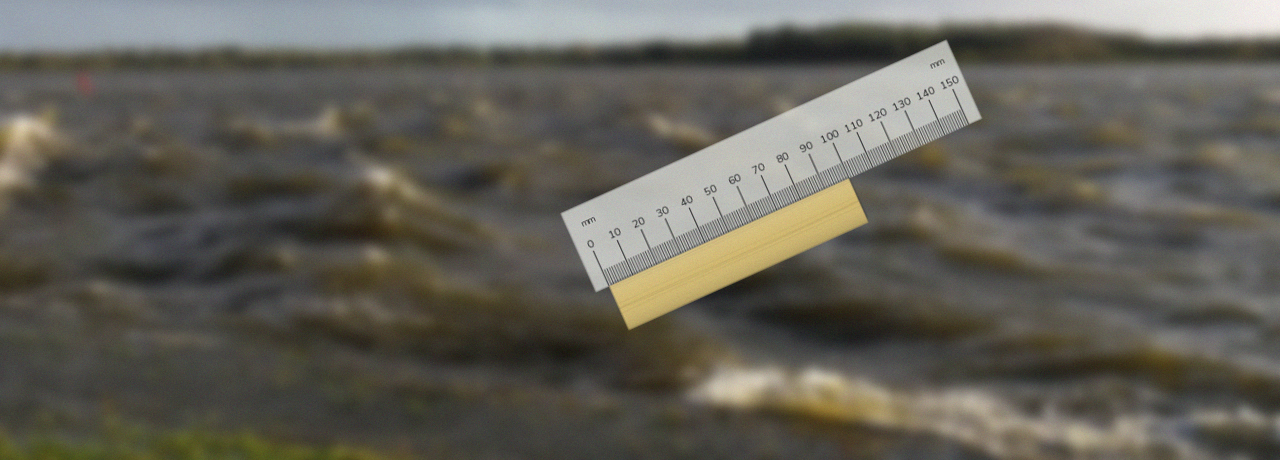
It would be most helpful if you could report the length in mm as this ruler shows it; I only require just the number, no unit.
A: 100
